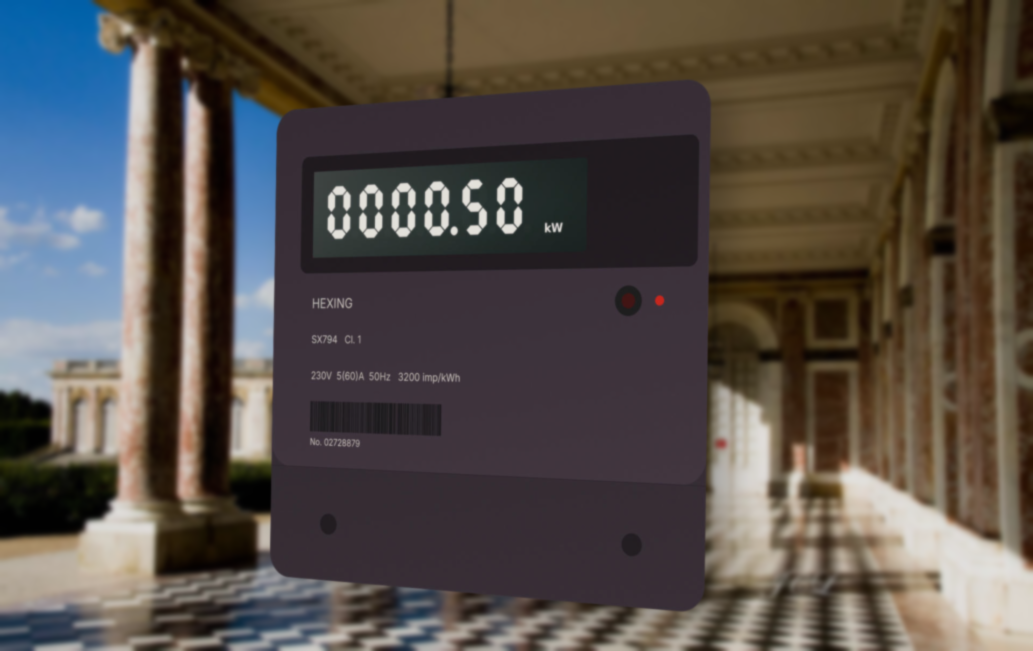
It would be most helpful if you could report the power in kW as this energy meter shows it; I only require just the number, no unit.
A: 0.50
